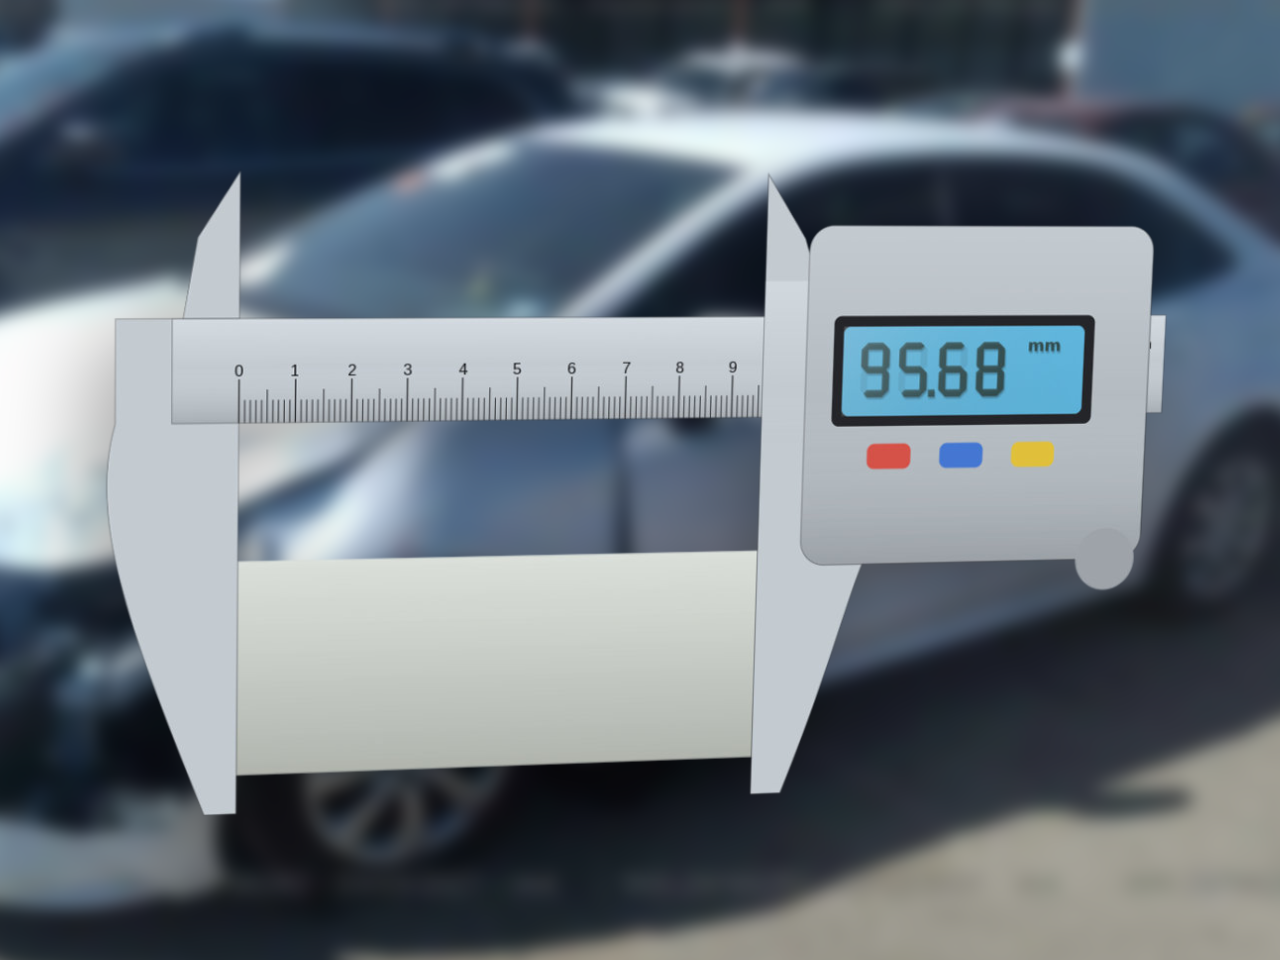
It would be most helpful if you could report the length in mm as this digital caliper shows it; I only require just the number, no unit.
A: 95.68
